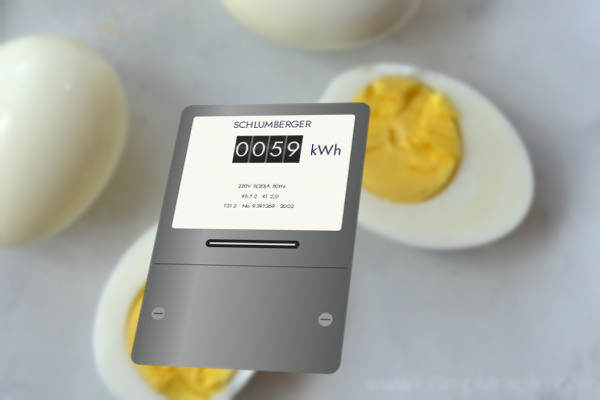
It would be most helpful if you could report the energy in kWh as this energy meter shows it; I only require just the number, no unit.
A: 59
